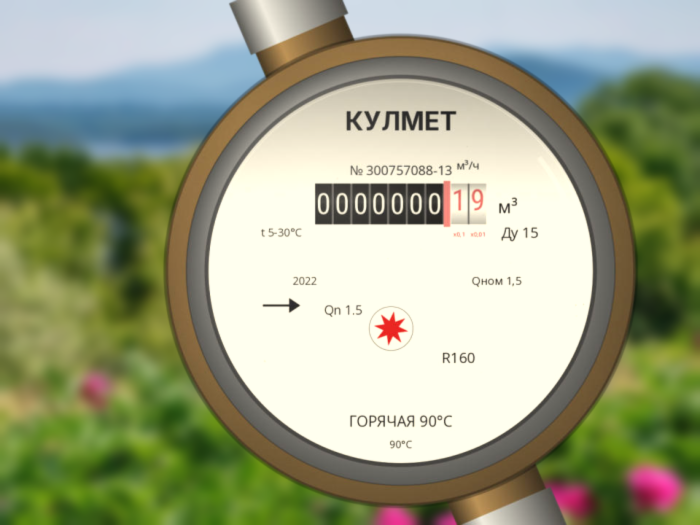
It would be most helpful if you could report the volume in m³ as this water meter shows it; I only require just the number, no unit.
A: 0.19
